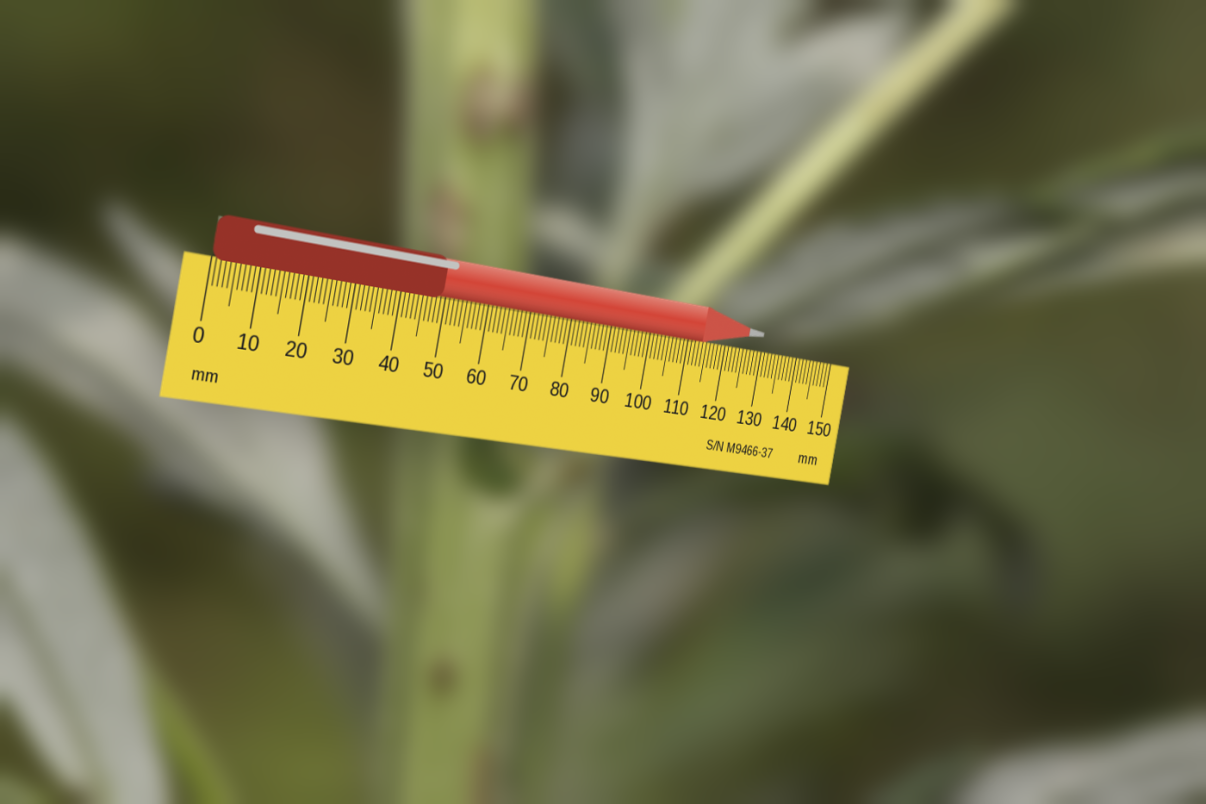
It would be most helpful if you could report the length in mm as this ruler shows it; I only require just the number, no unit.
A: 130
